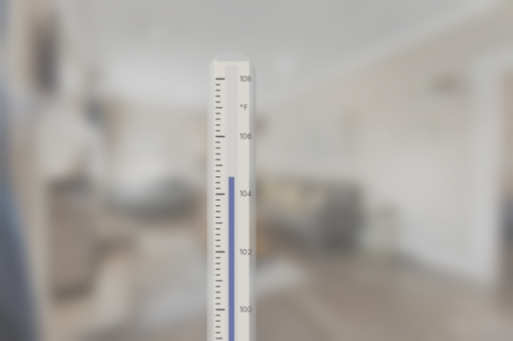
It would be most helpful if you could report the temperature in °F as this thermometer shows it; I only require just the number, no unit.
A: 104.6
